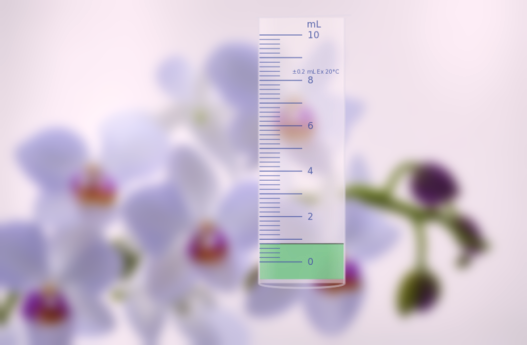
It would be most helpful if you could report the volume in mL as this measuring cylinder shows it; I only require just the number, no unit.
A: 0.8
